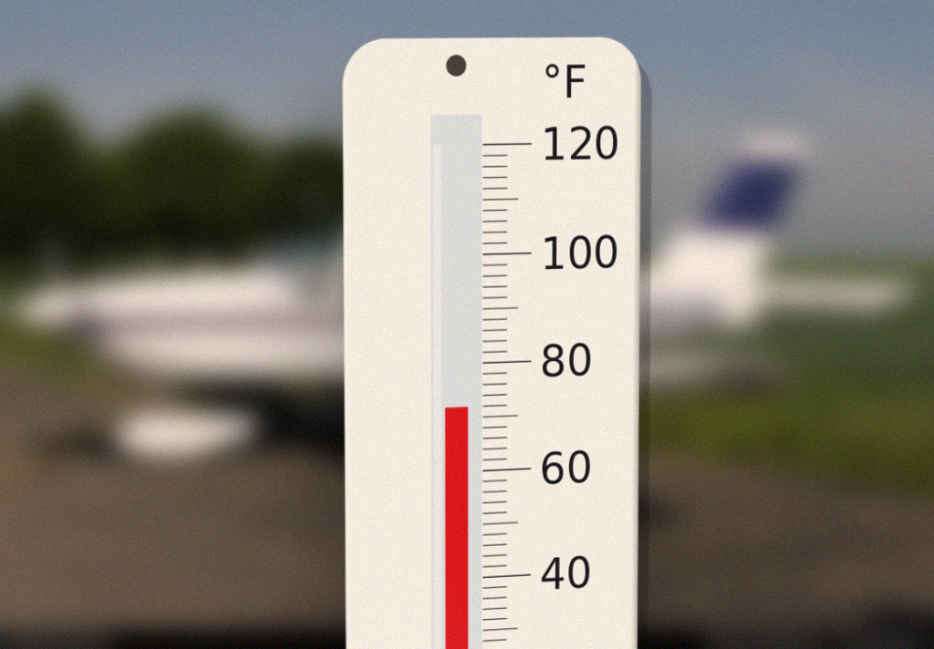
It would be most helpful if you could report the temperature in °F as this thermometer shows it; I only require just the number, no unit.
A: 72
